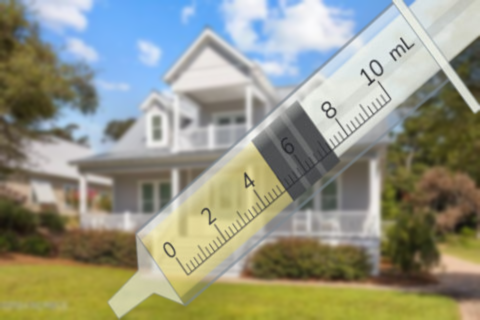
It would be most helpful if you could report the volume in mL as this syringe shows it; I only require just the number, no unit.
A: 5
